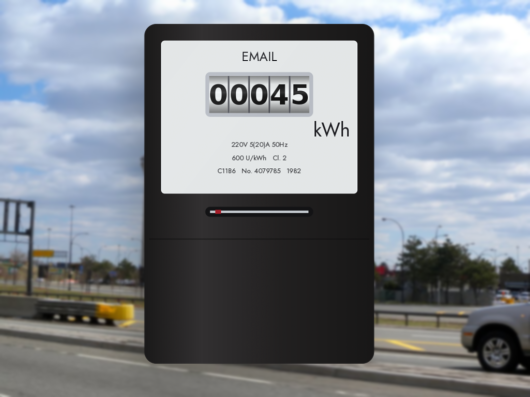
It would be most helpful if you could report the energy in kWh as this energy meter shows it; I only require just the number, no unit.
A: 45
